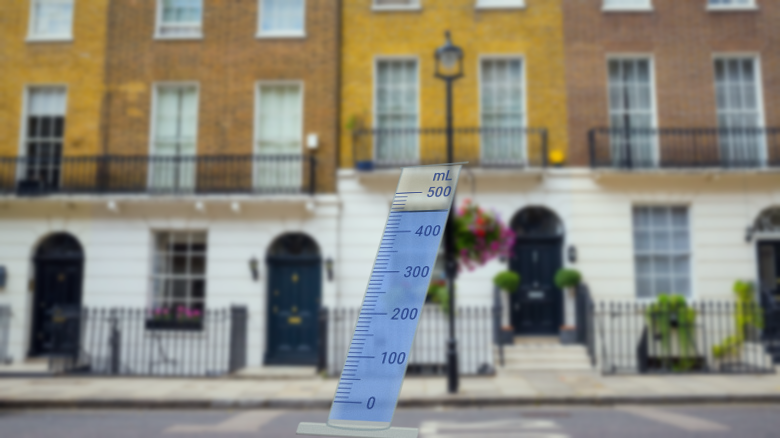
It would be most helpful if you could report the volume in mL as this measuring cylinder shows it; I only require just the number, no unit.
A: 450
